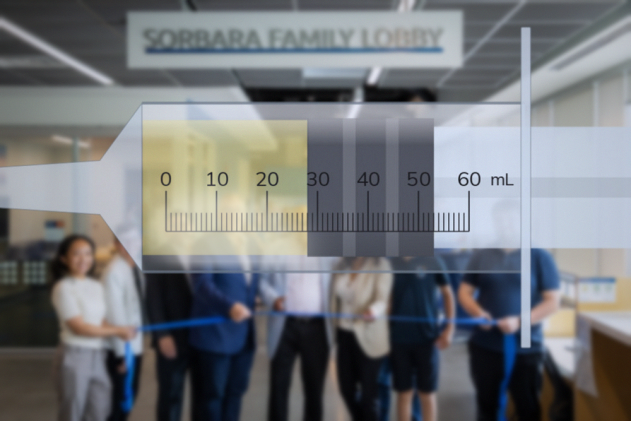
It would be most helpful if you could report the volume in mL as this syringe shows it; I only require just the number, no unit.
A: 28
